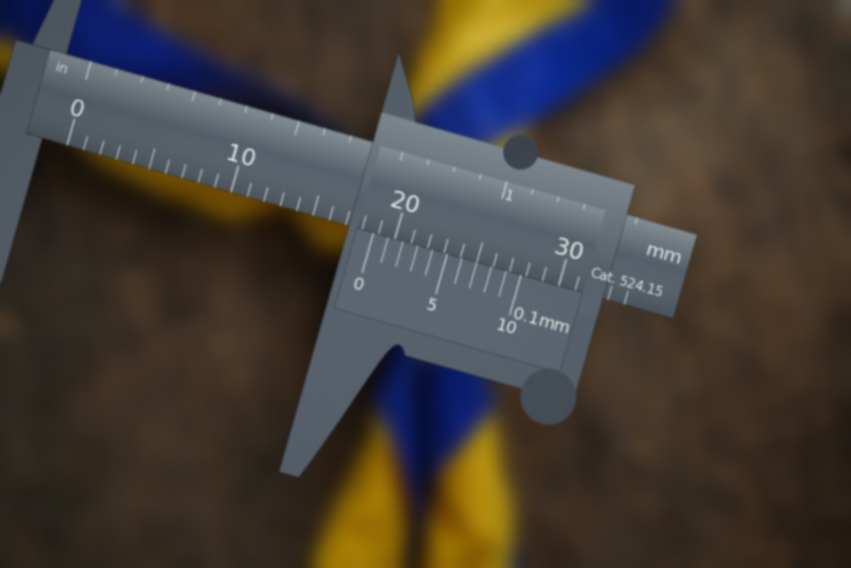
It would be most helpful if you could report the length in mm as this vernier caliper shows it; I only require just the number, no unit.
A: 18.7
